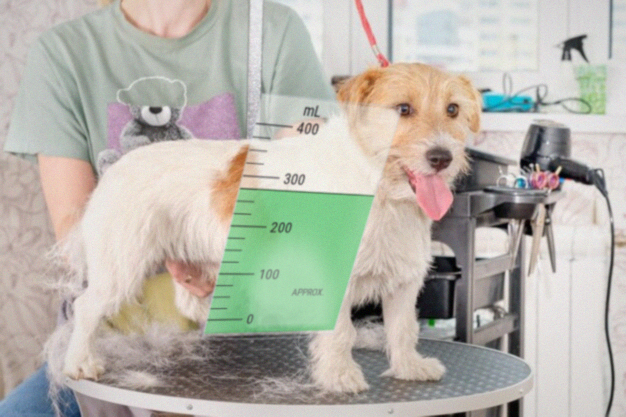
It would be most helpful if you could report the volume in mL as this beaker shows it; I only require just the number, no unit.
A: 275
